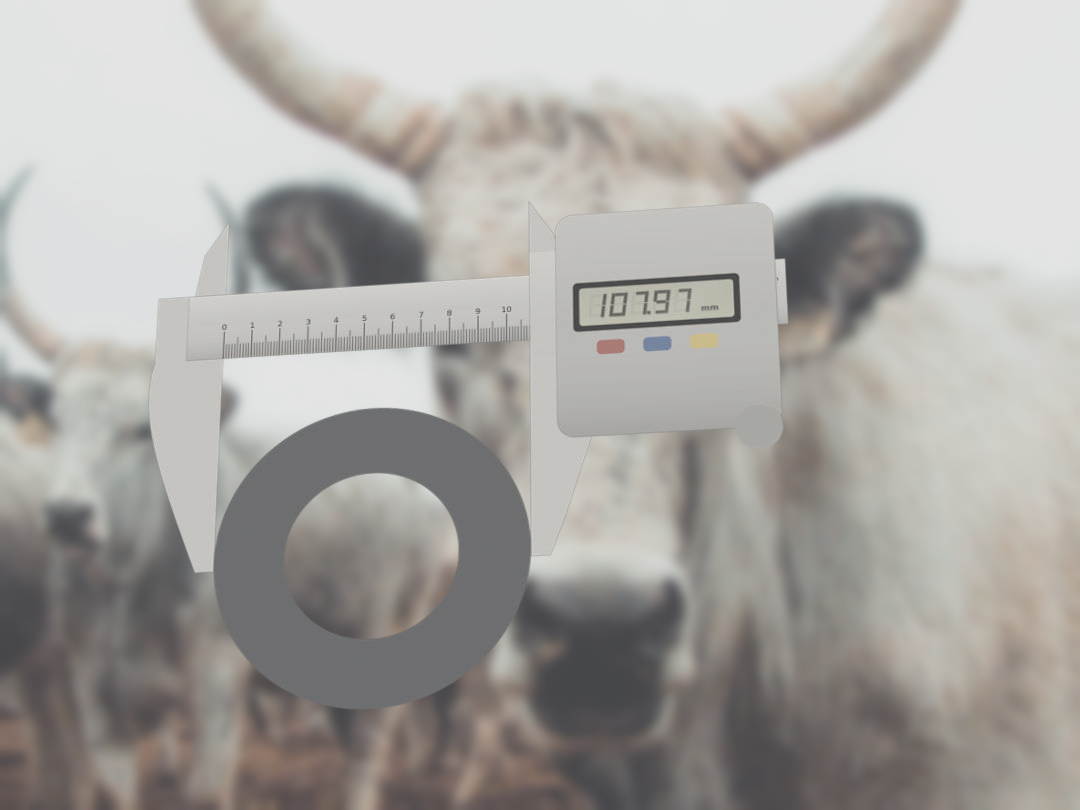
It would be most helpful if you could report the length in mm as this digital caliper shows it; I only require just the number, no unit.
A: 107.97
